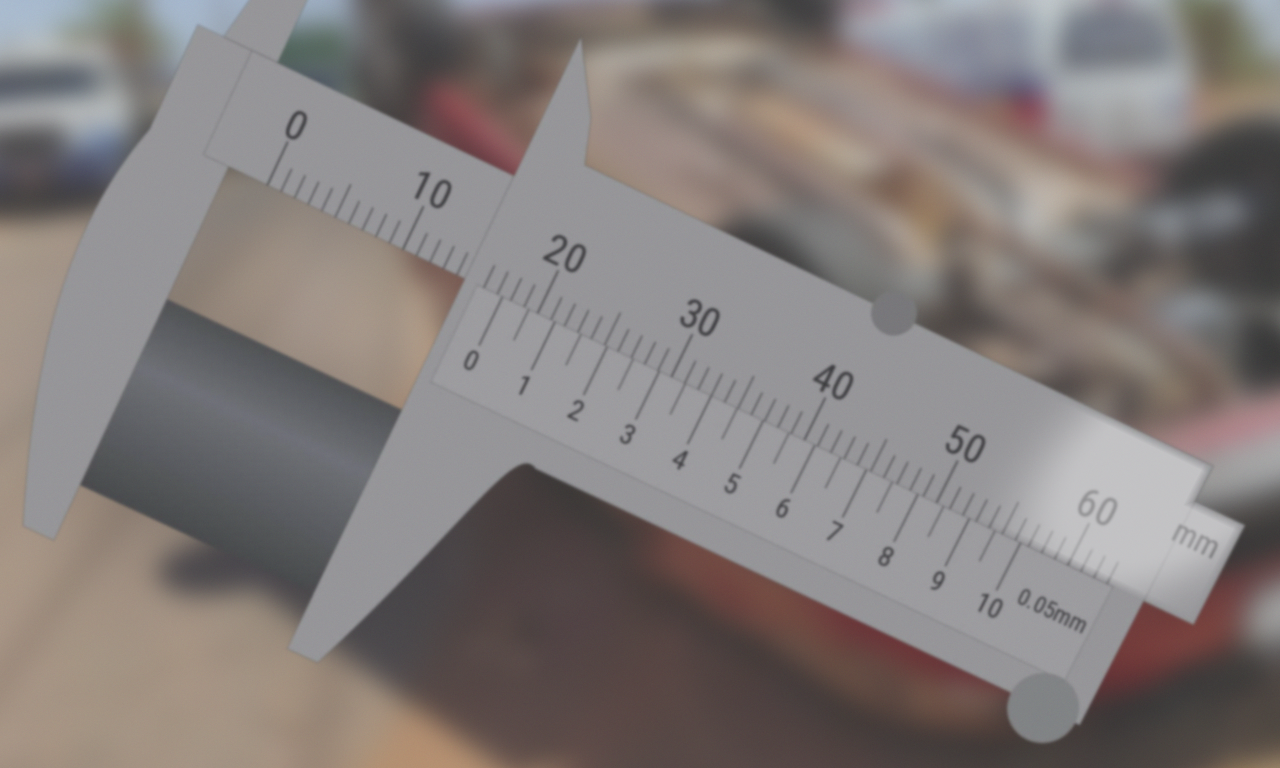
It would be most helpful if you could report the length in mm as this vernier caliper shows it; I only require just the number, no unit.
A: 17.4
